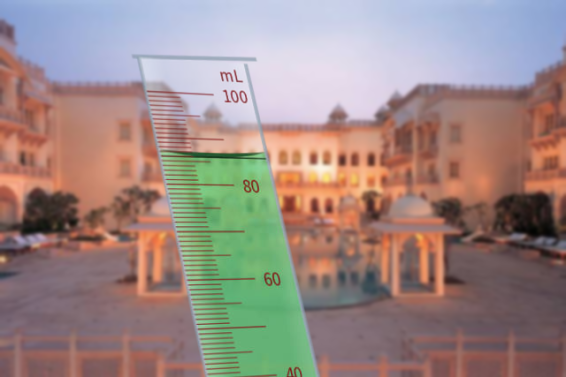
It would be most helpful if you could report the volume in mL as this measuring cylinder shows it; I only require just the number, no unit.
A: 86
